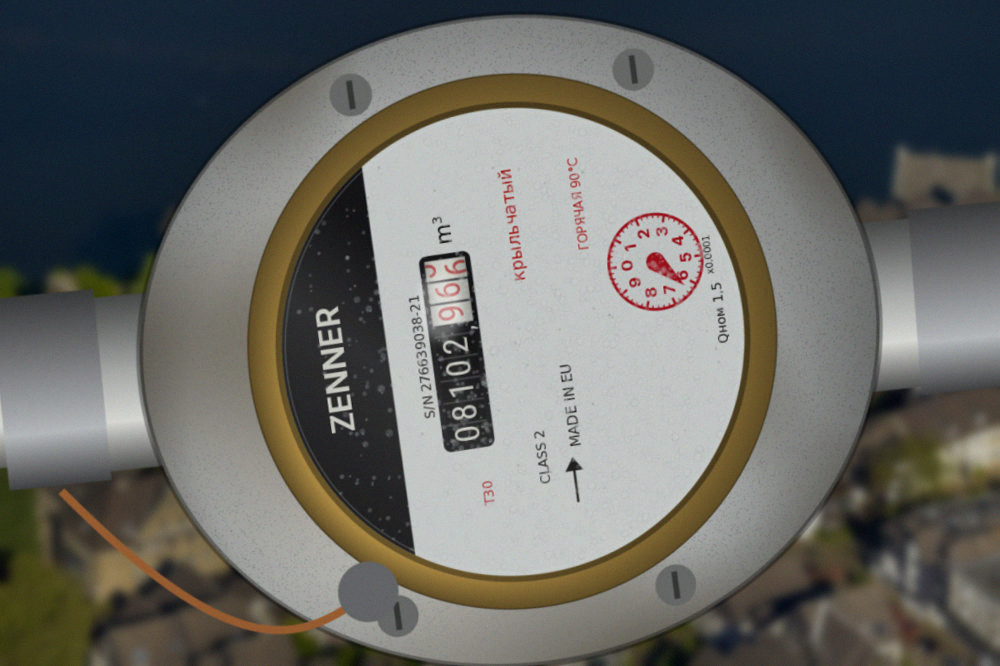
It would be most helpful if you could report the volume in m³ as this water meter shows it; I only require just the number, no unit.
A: 8102.9656
